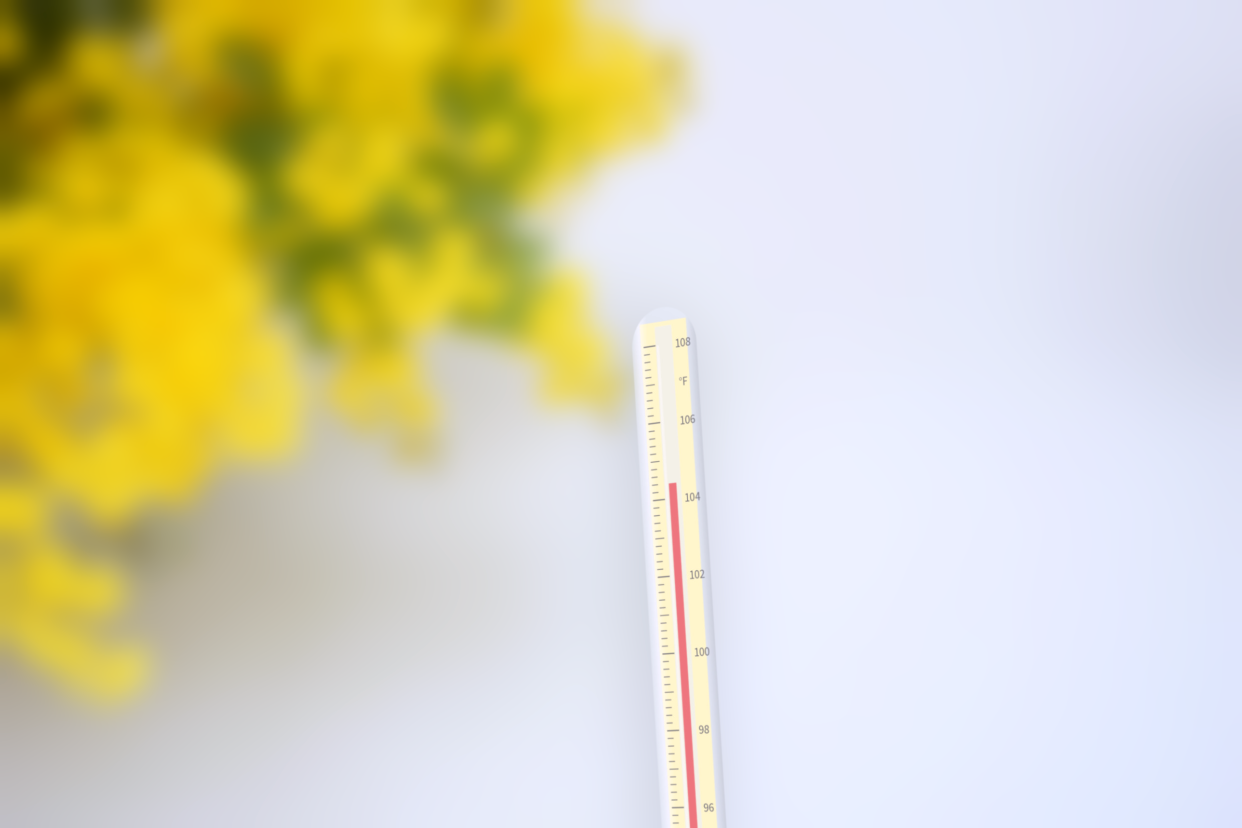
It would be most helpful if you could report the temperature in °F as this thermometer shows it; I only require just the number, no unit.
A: 104.4
